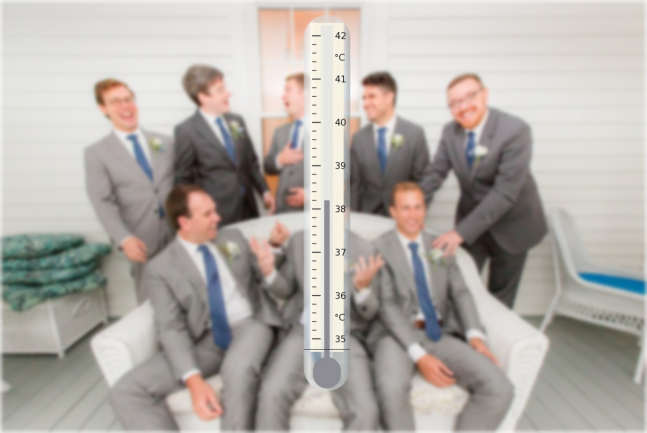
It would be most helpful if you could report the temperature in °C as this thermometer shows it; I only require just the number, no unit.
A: 38.2
